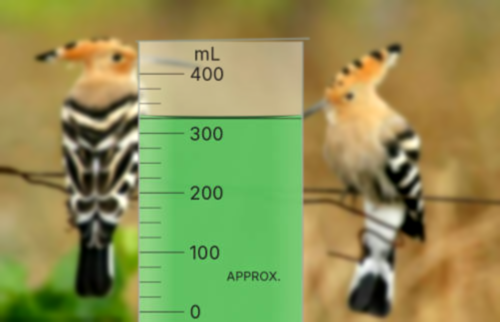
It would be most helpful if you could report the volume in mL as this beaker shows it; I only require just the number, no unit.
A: 325
